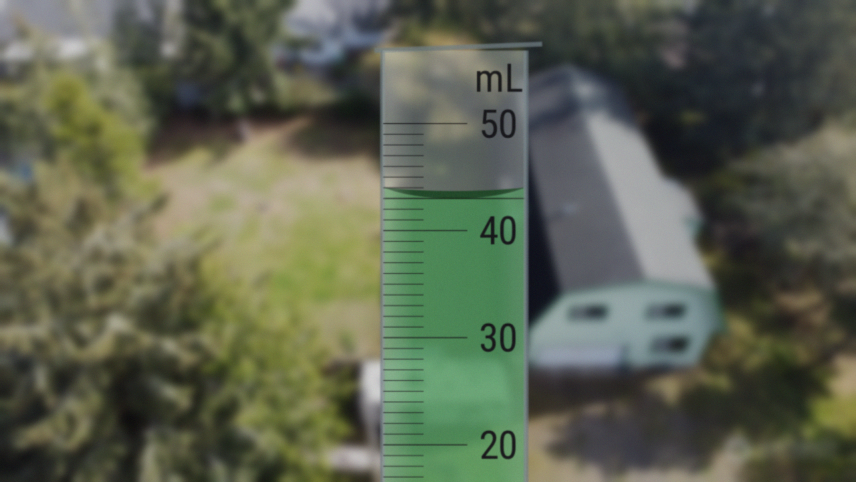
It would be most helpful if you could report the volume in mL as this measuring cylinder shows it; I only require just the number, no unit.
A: 43
